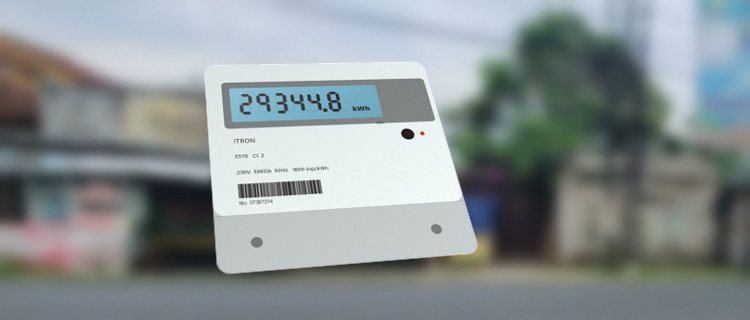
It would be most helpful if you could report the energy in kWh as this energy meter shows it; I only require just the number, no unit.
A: 29344.8
